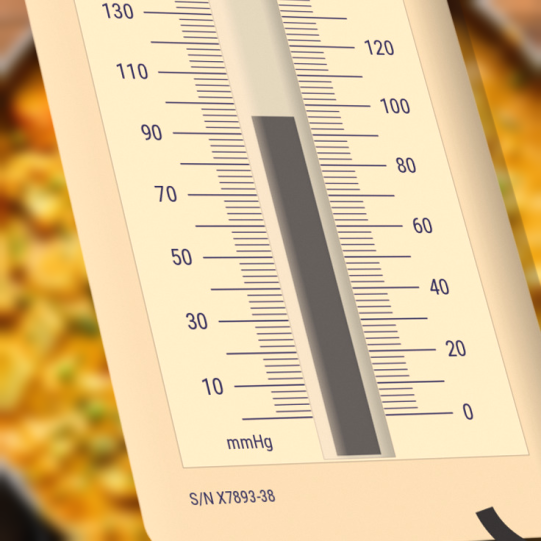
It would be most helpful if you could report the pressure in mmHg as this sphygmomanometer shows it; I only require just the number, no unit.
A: 96
